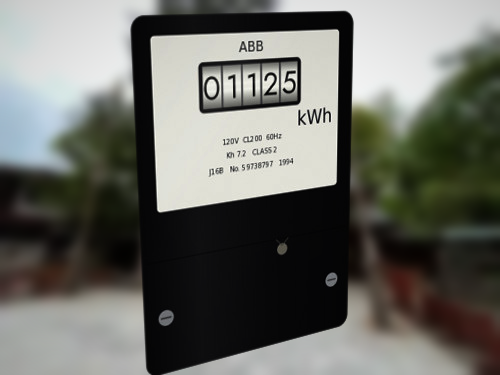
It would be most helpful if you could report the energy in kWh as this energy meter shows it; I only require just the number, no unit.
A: 1125
